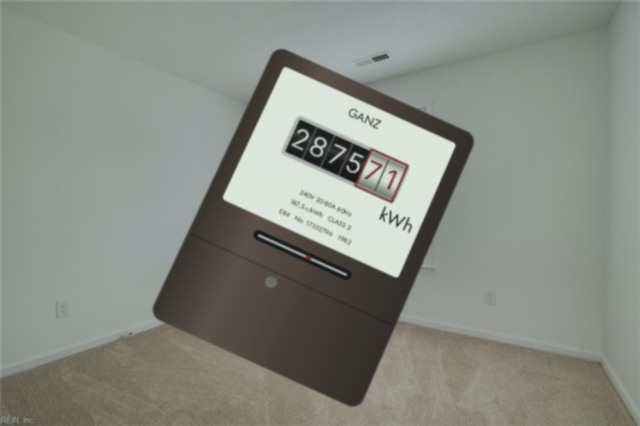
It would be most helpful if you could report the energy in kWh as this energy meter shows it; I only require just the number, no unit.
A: 2875.71
